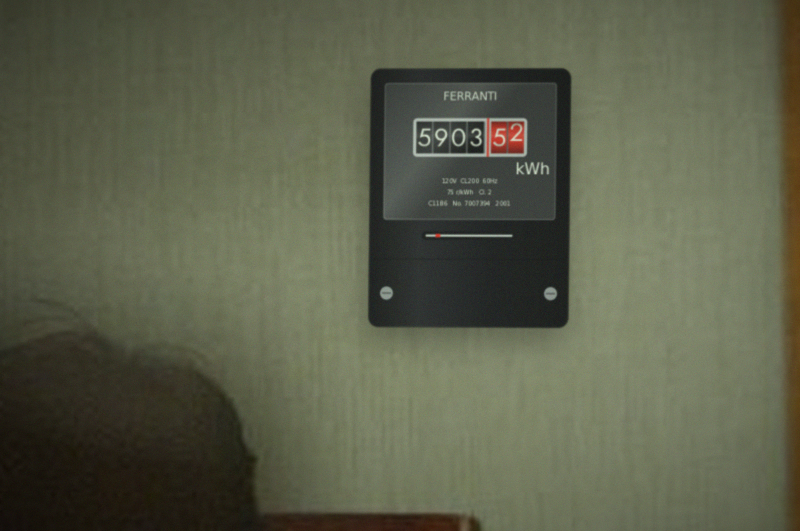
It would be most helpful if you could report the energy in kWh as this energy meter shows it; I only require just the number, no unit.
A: 5903.52
